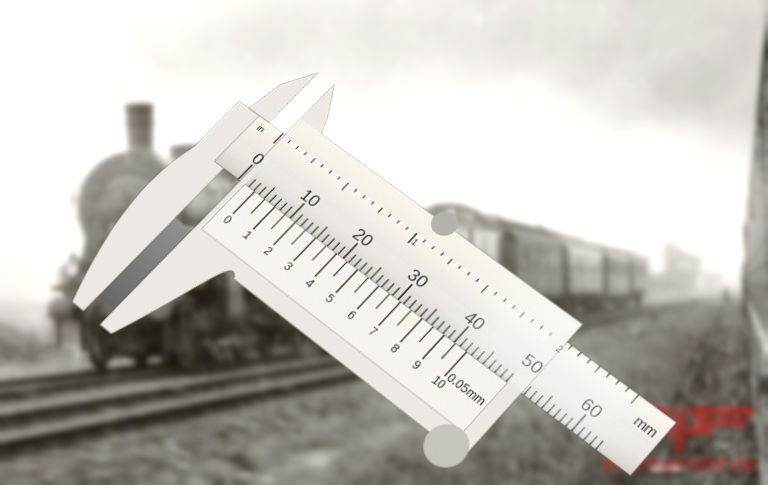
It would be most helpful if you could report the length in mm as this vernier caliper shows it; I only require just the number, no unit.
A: 3.2
